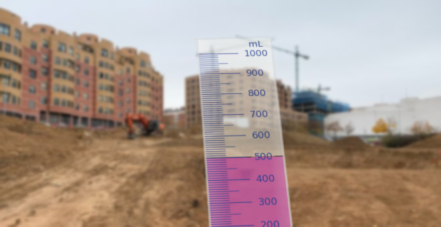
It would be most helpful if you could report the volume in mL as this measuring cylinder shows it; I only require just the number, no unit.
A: 500
